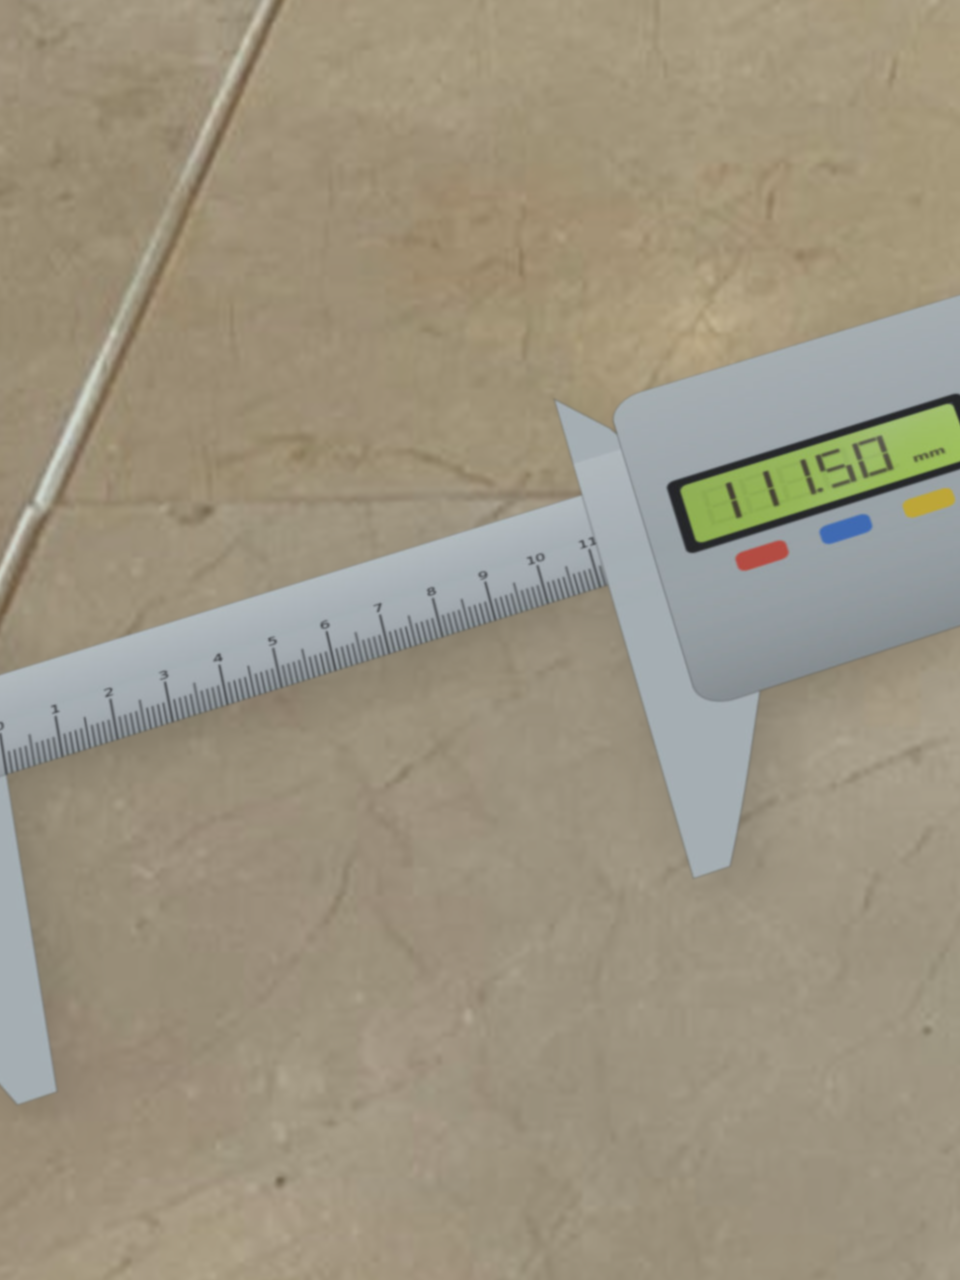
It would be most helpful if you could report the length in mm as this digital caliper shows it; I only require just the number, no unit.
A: 111.50
